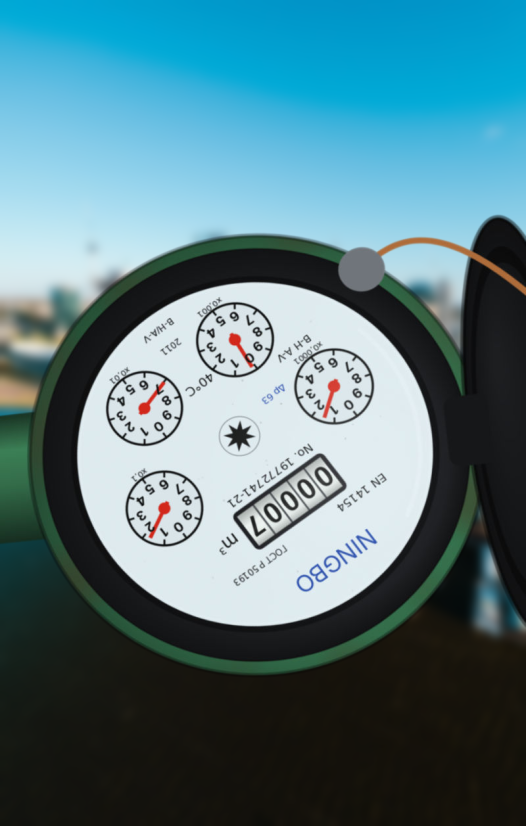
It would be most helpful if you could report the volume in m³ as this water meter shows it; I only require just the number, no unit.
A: 7.1701
